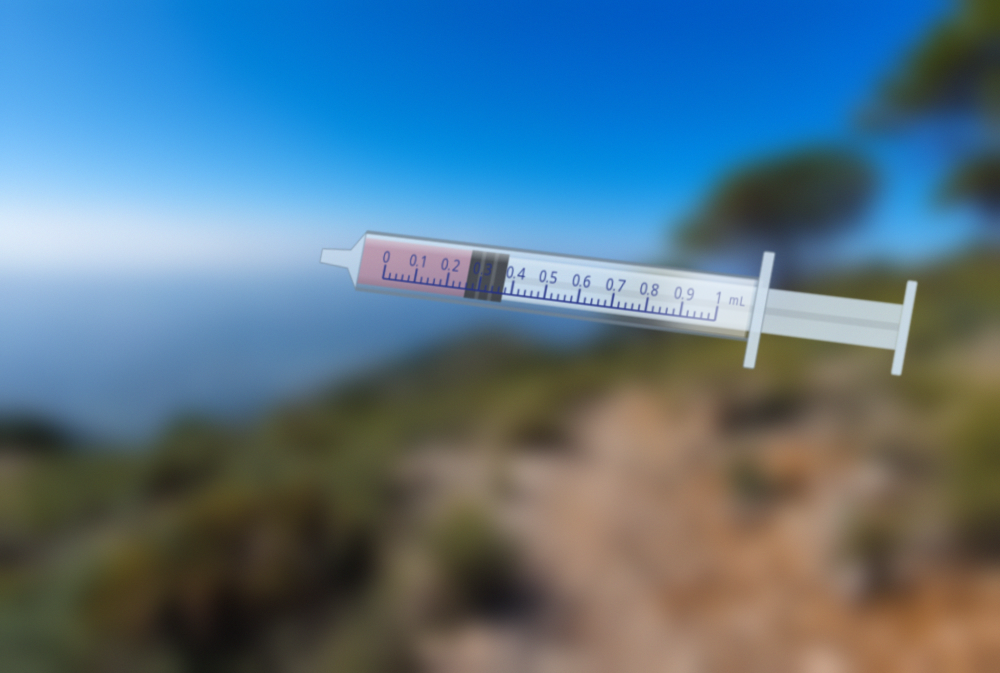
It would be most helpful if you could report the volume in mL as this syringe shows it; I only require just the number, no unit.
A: 0.26
